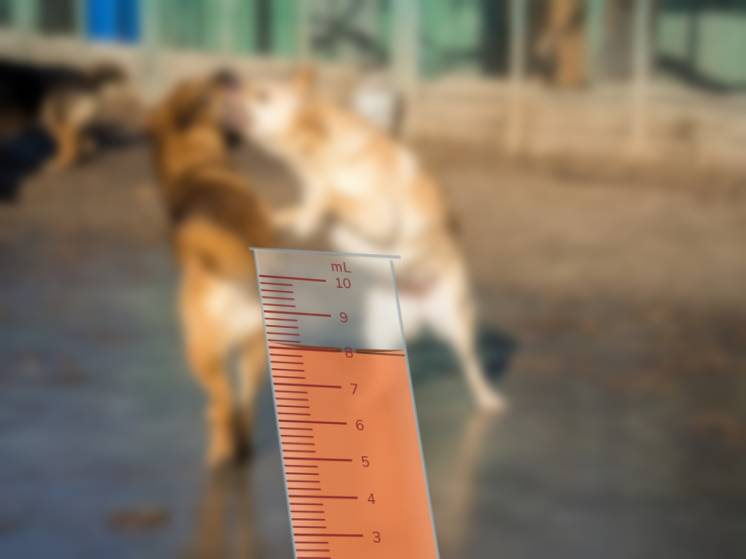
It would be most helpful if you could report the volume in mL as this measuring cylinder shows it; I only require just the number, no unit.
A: 8
